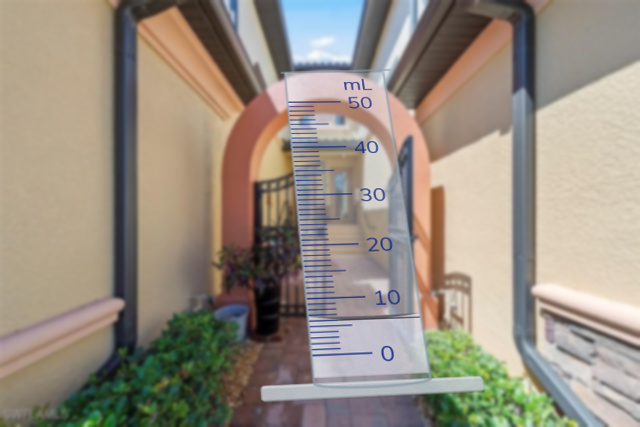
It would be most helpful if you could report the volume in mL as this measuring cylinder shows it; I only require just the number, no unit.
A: 6
